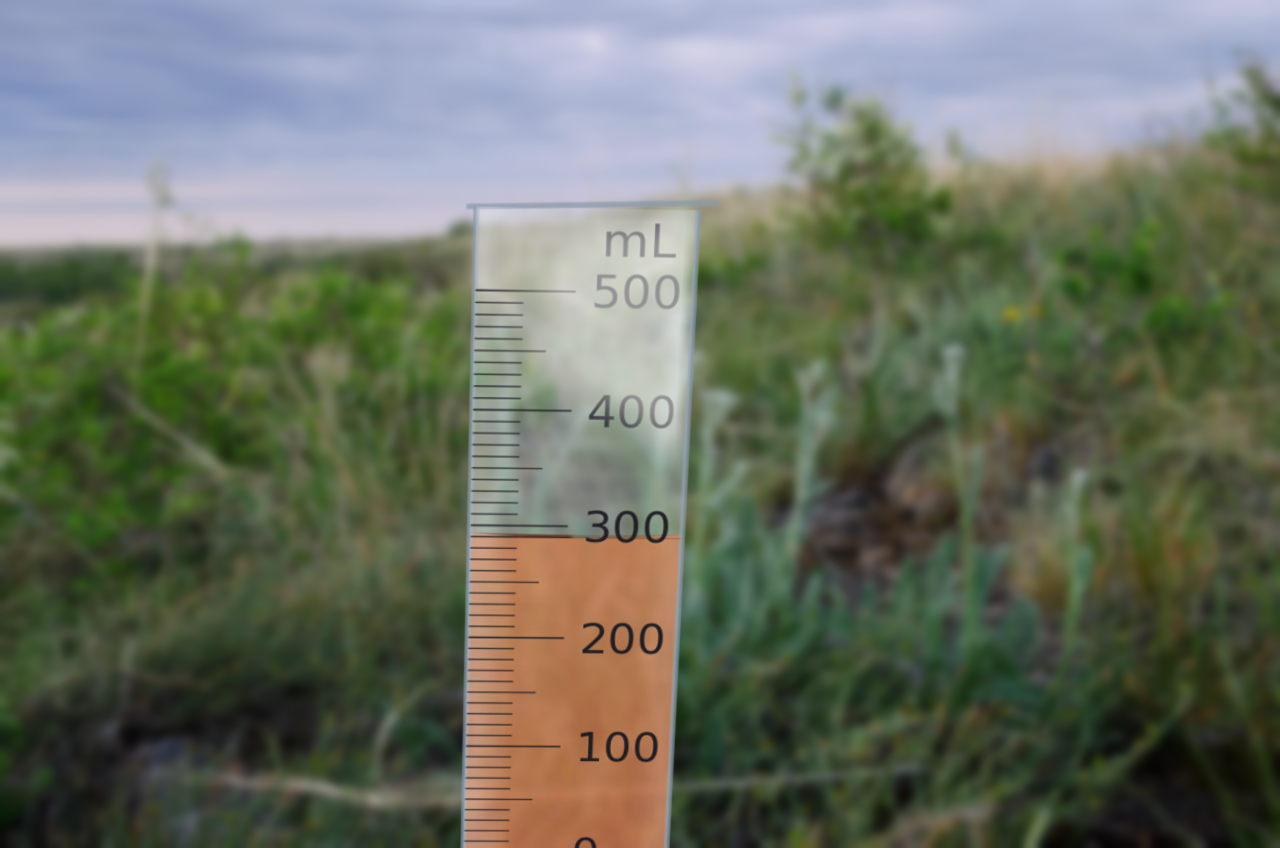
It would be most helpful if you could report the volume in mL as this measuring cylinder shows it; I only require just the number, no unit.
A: 290
